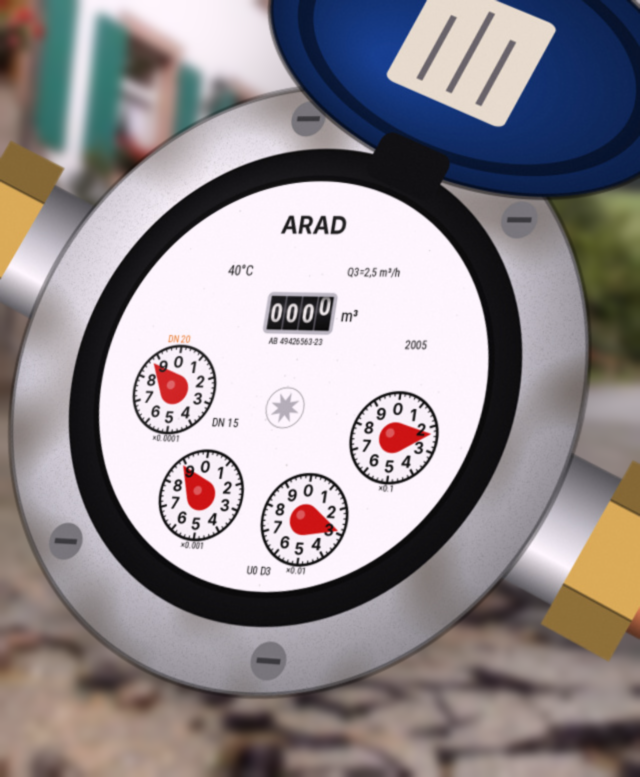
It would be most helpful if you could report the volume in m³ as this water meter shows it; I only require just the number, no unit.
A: 0.2288
